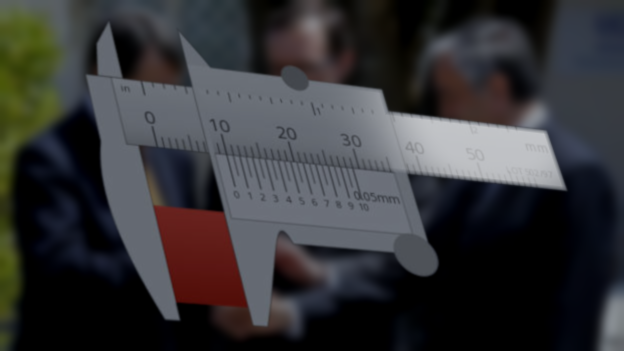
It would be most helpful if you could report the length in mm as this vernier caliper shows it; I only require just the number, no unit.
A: 10.0
